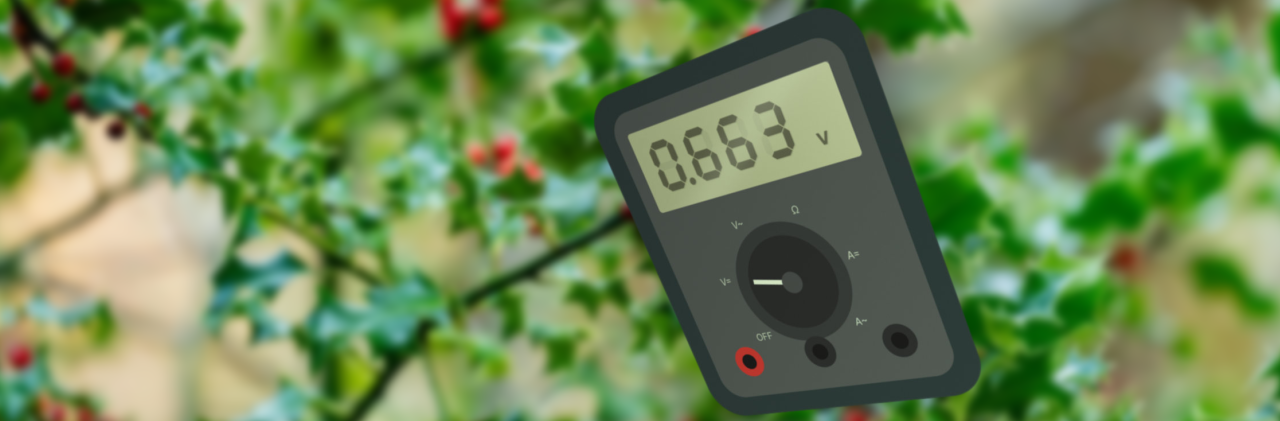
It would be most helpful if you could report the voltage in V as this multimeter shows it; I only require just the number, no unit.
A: 0.663
